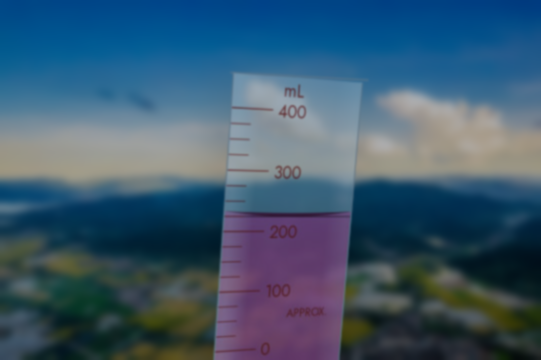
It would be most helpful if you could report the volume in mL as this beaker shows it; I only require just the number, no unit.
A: 225
